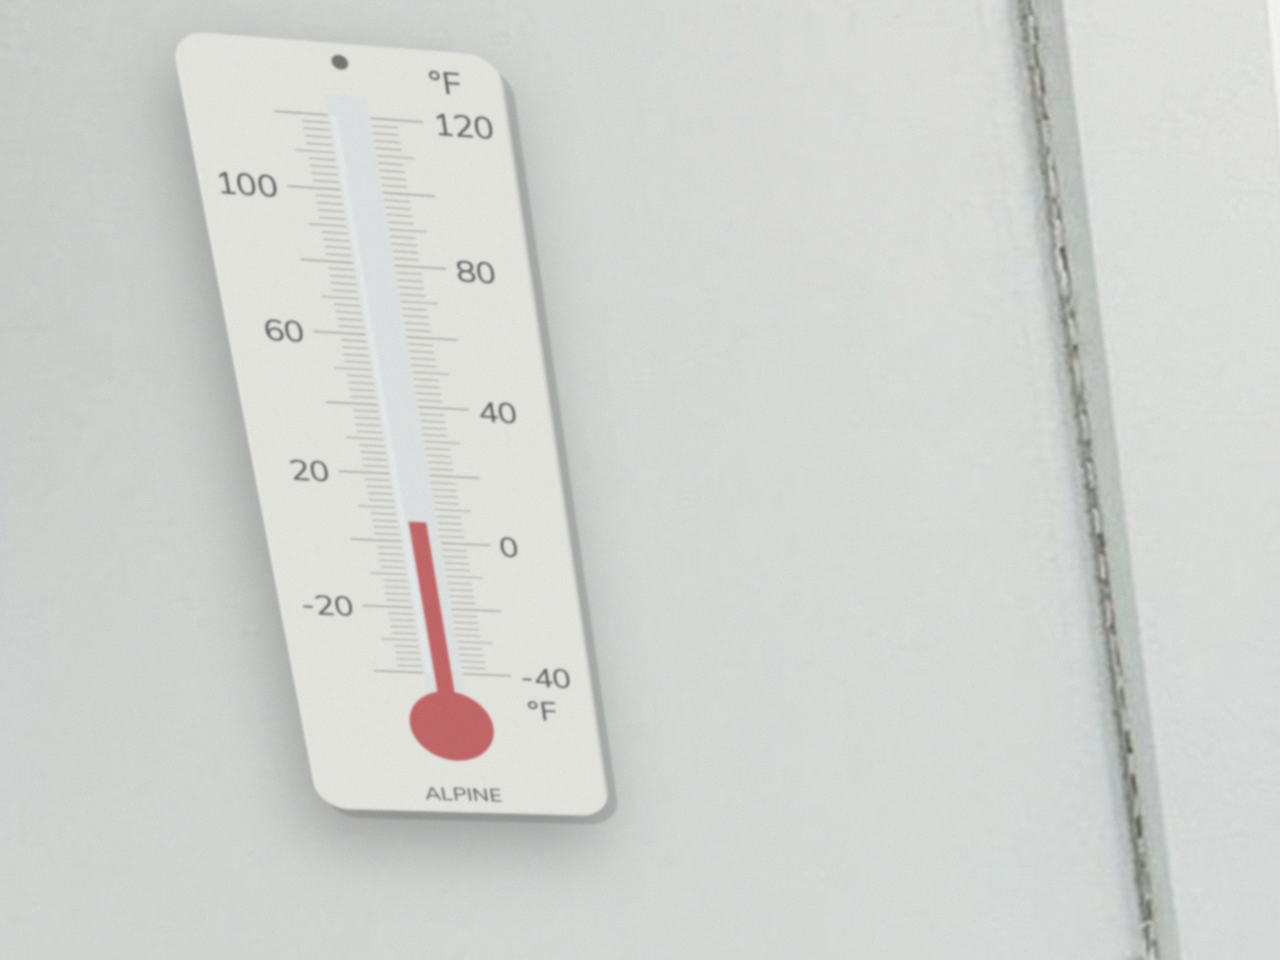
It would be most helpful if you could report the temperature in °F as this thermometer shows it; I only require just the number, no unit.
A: 6
